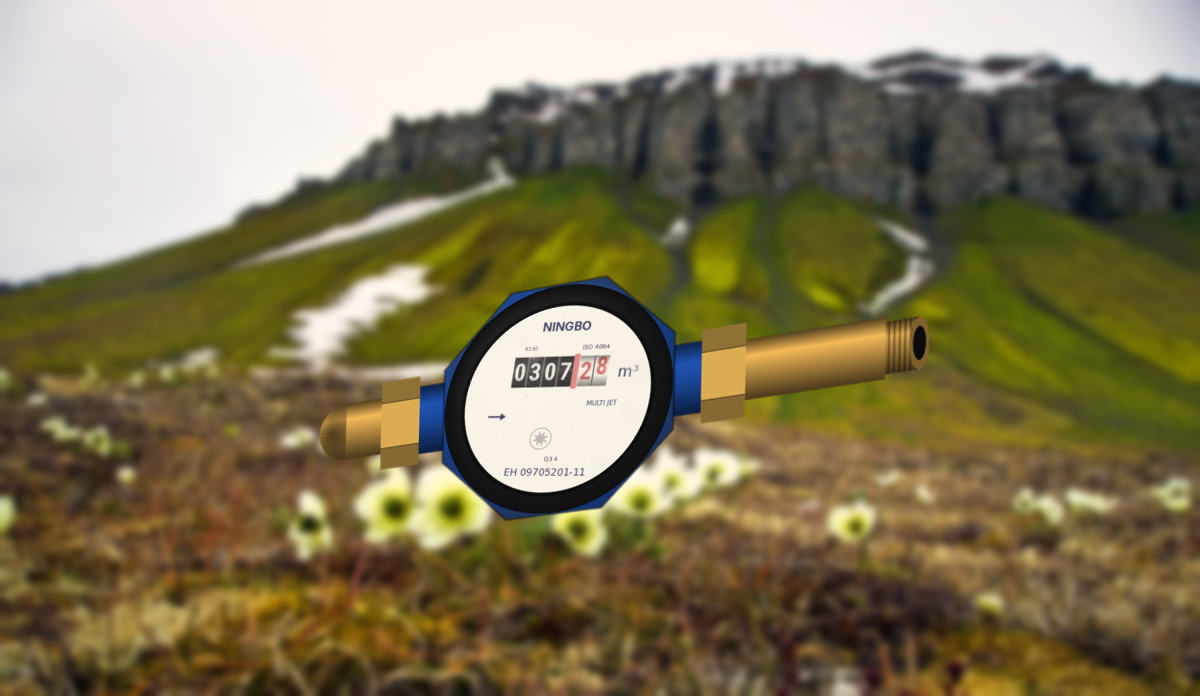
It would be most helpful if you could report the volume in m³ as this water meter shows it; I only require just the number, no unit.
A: 307.28
